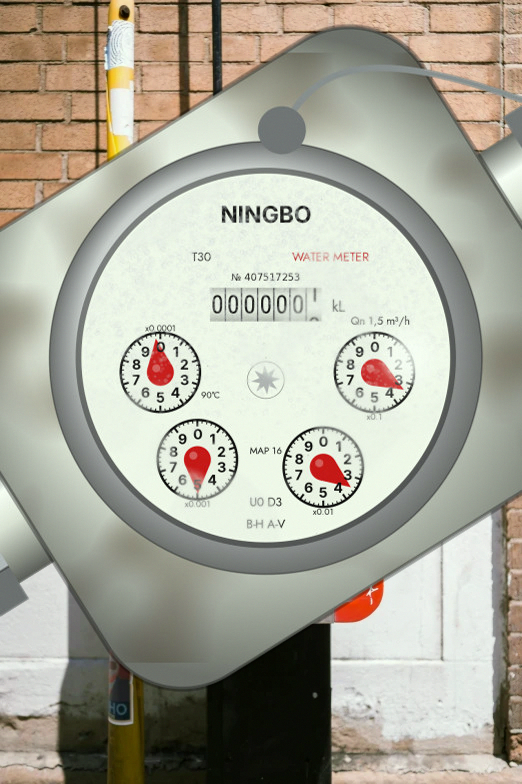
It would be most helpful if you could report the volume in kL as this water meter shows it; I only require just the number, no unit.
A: 1.3349
